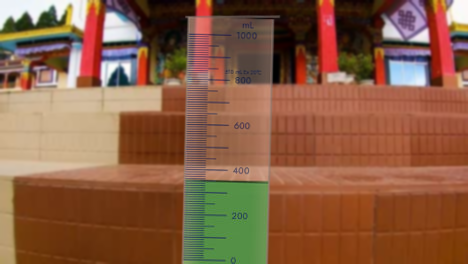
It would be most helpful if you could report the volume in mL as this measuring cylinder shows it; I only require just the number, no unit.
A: 350
